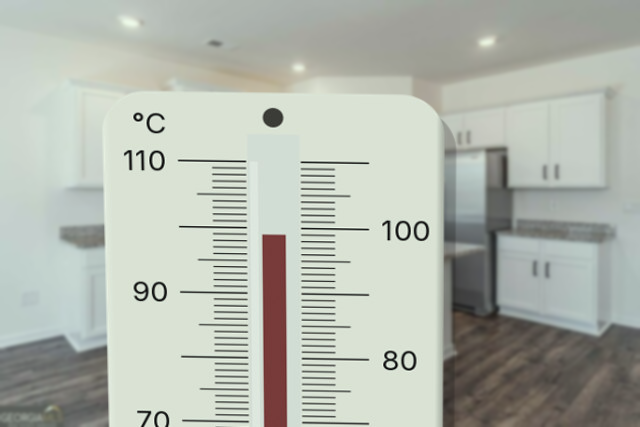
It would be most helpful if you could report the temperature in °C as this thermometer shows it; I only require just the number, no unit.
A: 99
